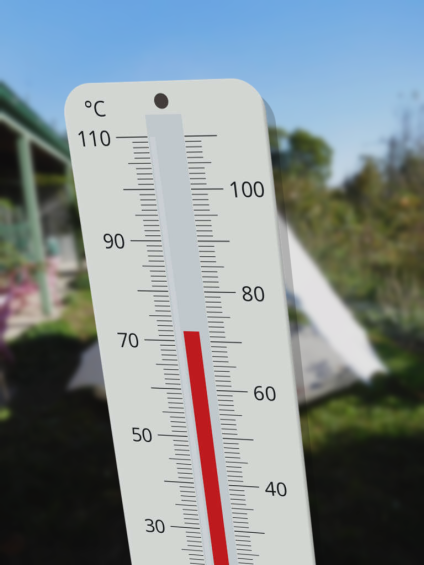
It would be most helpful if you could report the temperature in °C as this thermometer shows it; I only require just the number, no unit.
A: 72
